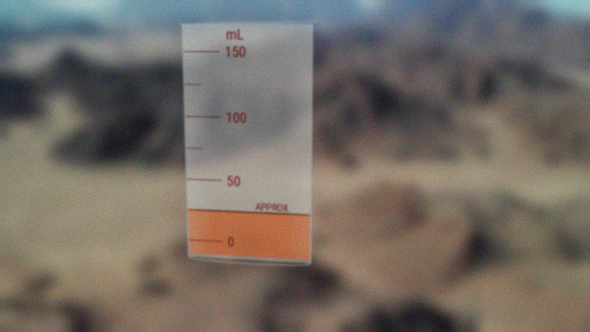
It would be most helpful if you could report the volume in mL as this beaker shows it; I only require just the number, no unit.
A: 25
